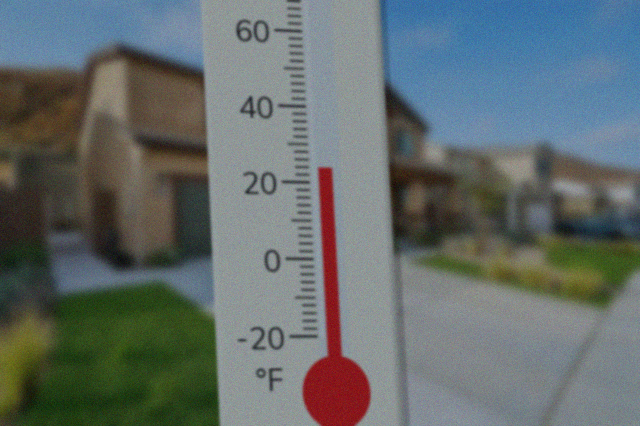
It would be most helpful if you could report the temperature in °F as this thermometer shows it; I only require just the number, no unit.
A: 24
